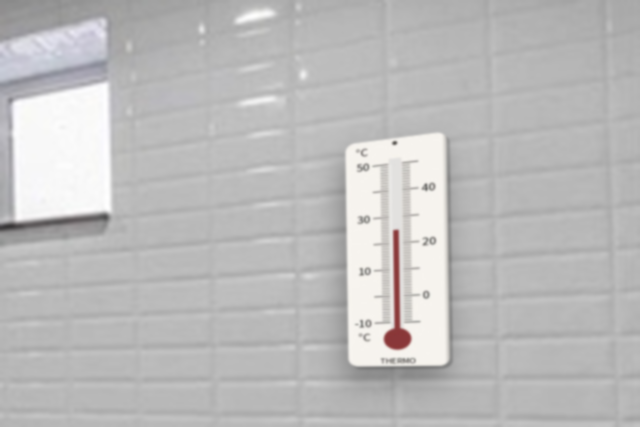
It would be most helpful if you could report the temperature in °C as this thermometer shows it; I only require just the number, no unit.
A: 25
